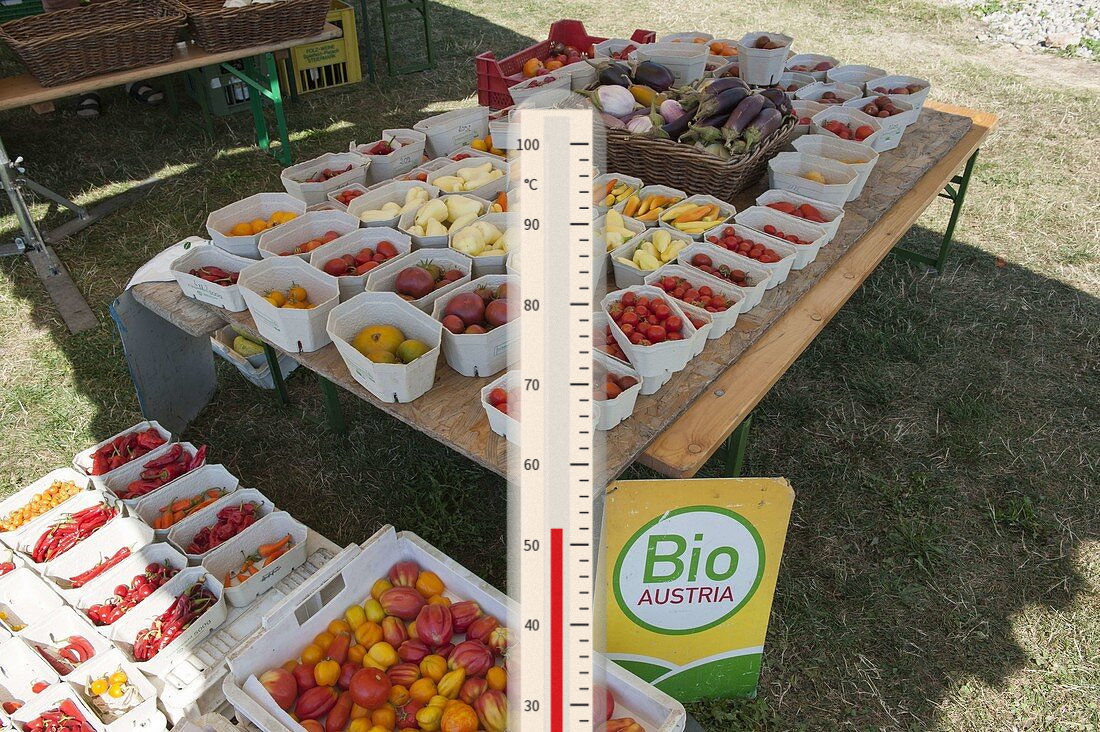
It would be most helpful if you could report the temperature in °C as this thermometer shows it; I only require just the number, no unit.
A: 52
